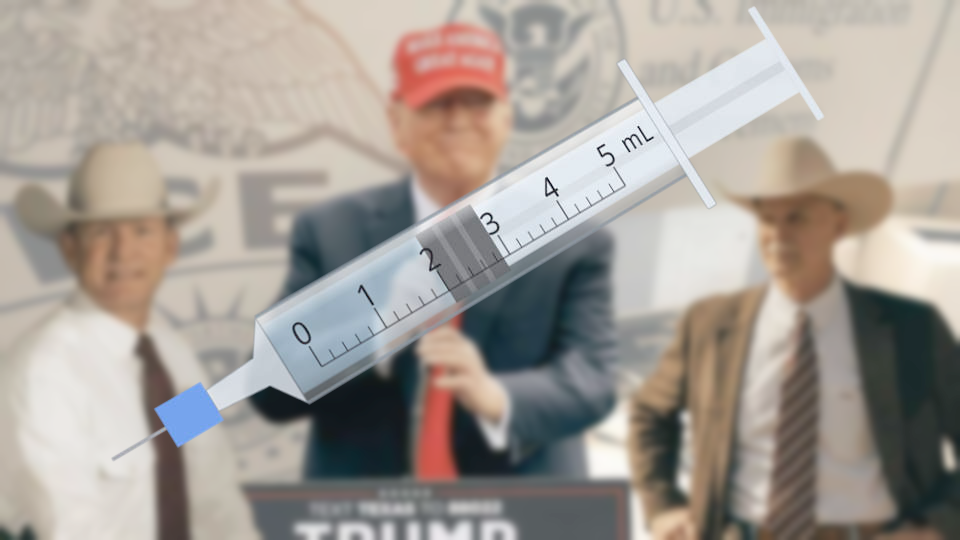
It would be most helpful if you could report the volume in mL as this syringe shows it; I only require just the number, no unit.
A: 2
